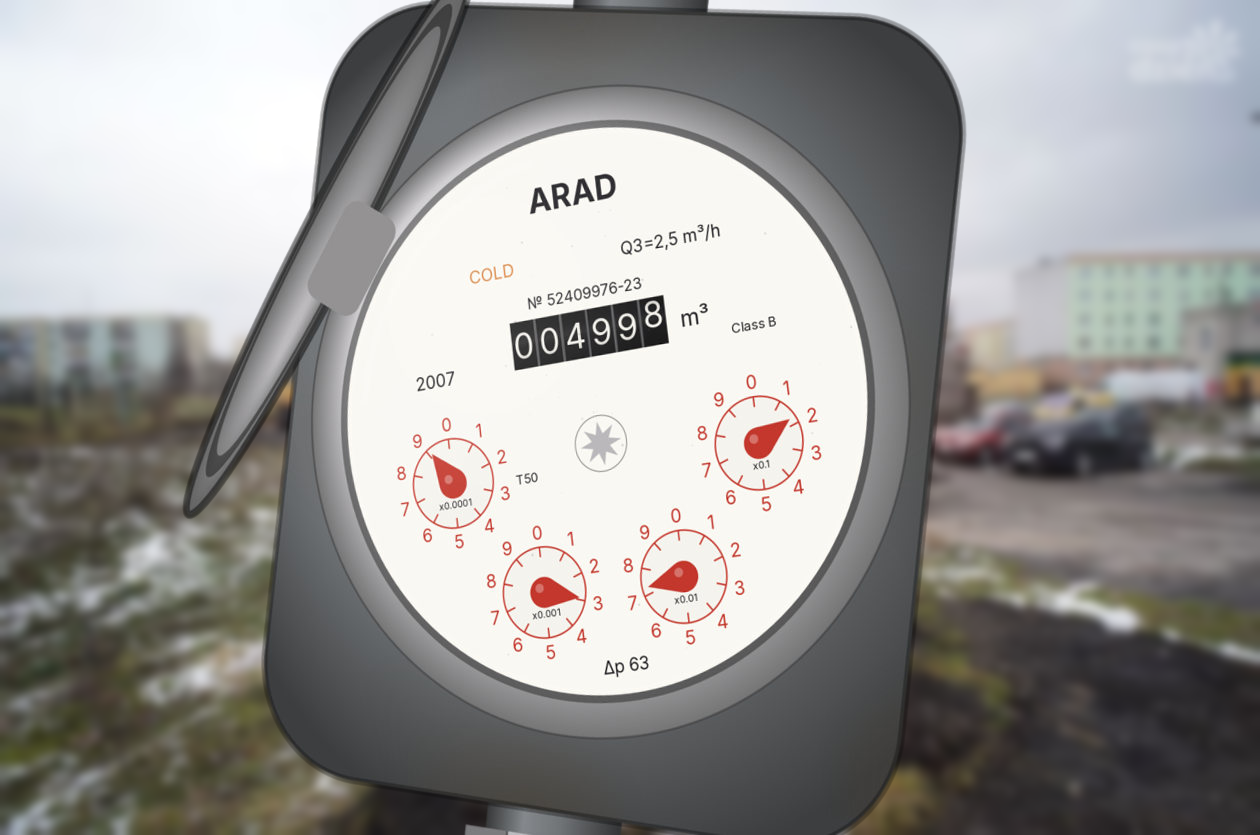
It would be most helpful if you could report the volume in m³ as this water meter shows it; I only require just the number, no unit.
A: 4998.1729
